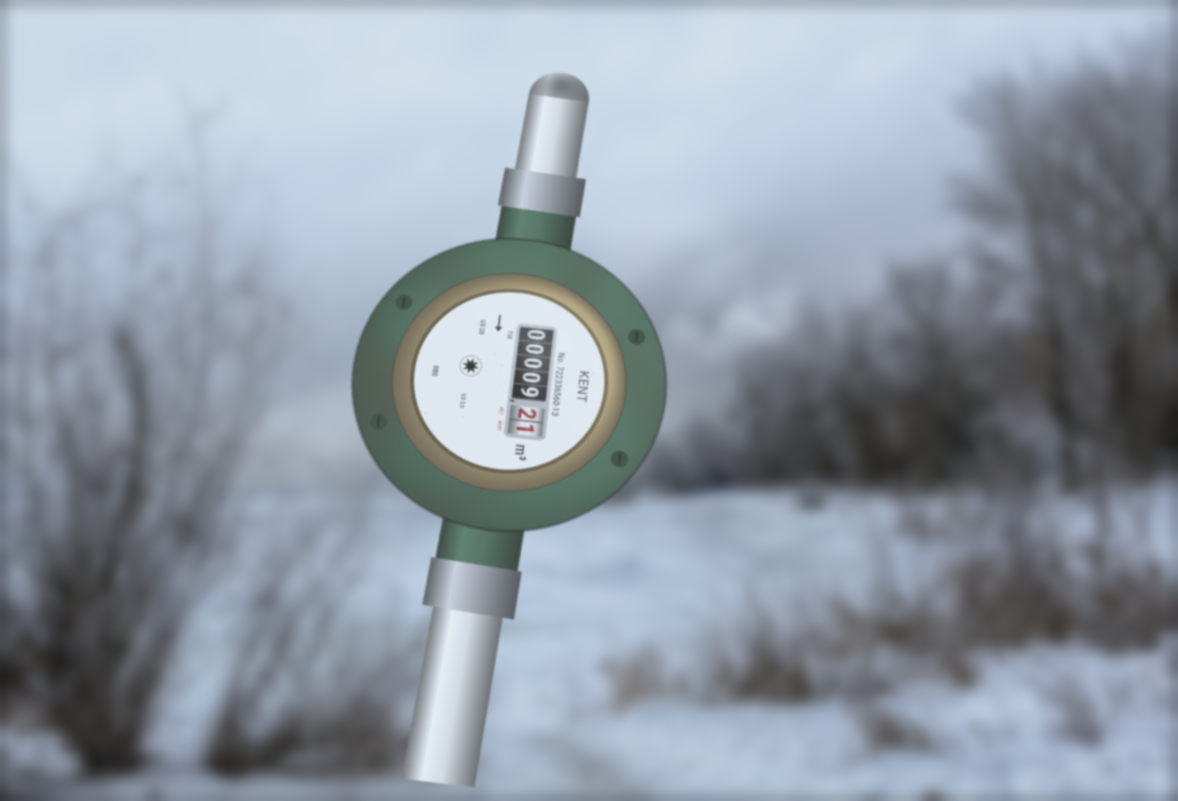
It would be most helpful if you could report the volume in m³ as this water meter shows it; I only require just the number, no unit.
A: 9.21
